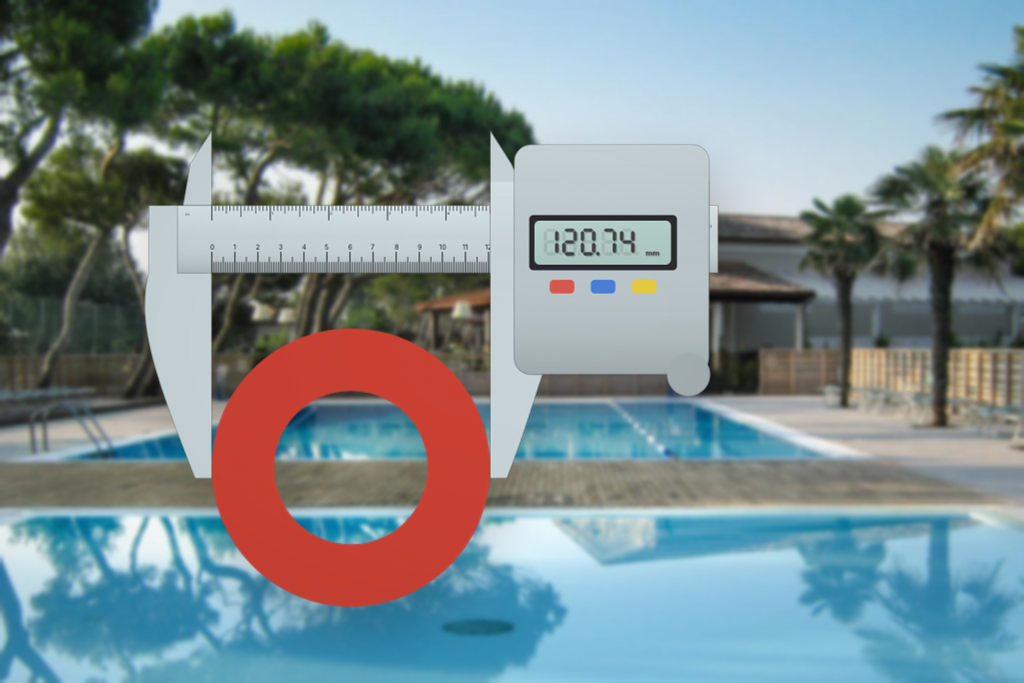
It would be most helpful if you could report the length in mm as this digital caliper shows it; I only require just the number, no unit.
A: 120.74
